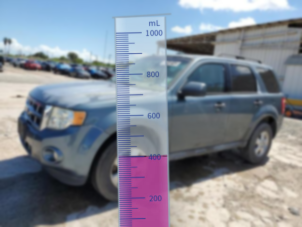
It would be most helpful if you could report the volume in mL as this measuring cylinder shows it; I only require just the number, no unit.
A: 400
